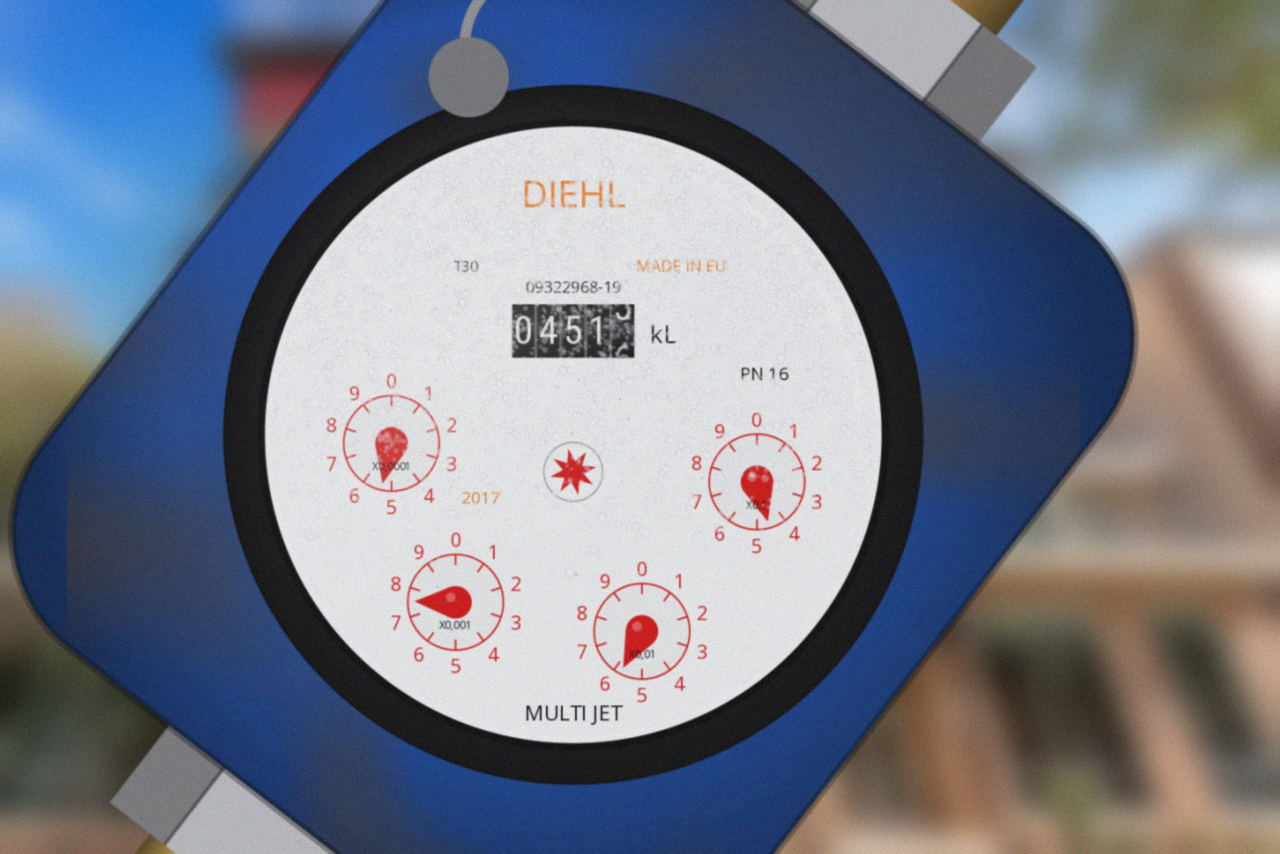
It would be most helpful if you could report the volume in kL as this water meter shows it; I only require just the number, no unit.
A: 4515.4575
